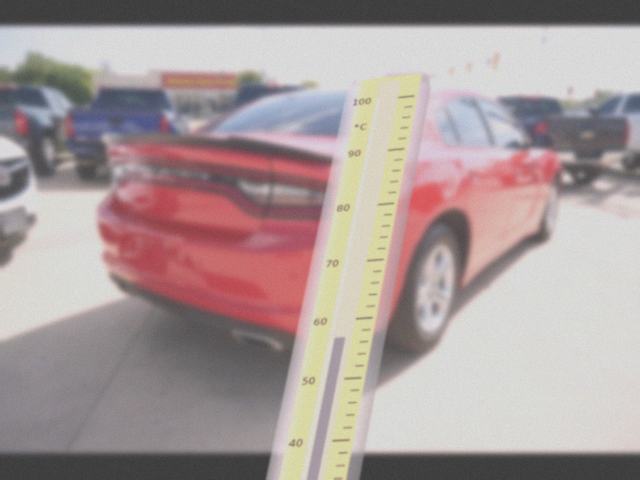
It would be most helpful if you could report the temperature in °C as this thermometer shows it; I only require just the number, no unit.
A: 57
